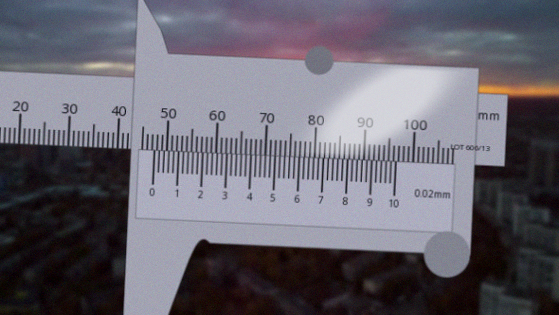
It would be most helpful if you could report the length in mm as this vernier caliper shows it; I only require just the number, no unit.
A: 47.5
